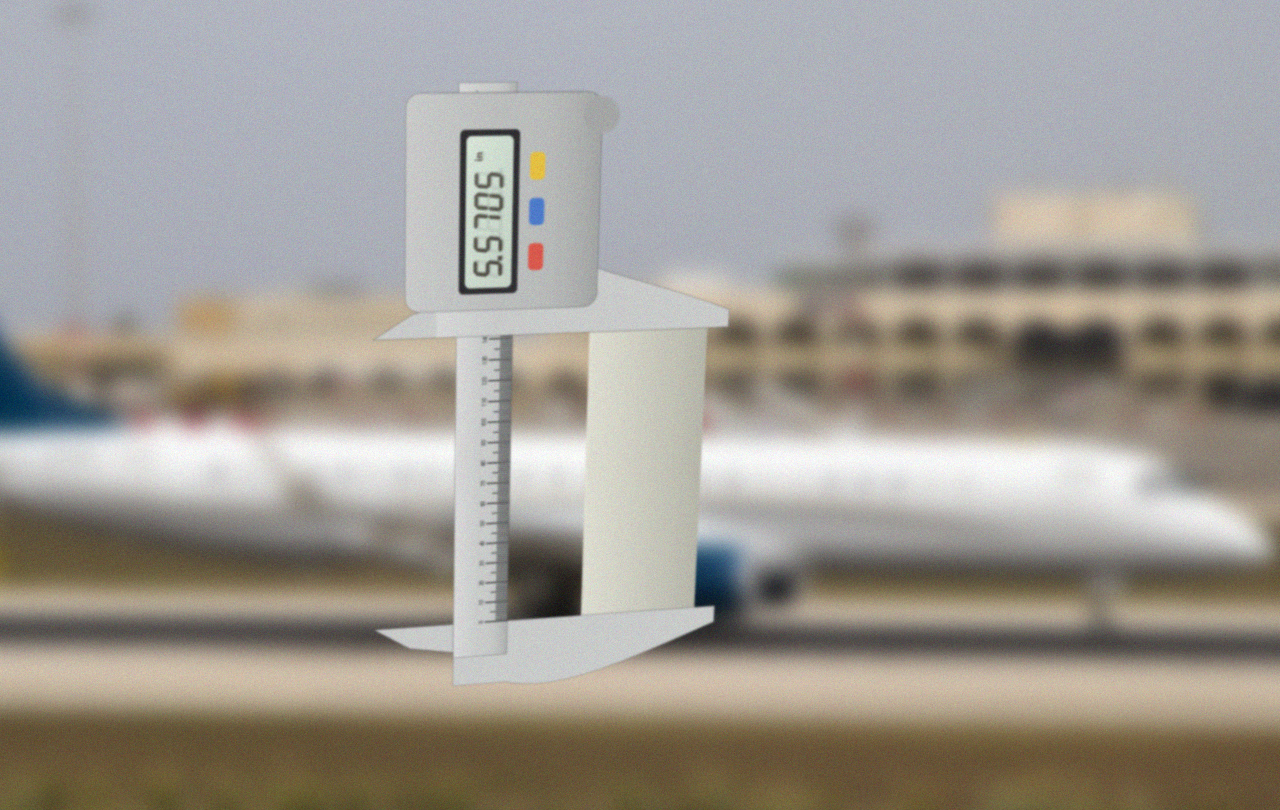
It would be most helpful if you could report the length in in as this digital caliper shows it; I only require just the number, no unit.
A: 5.5705
